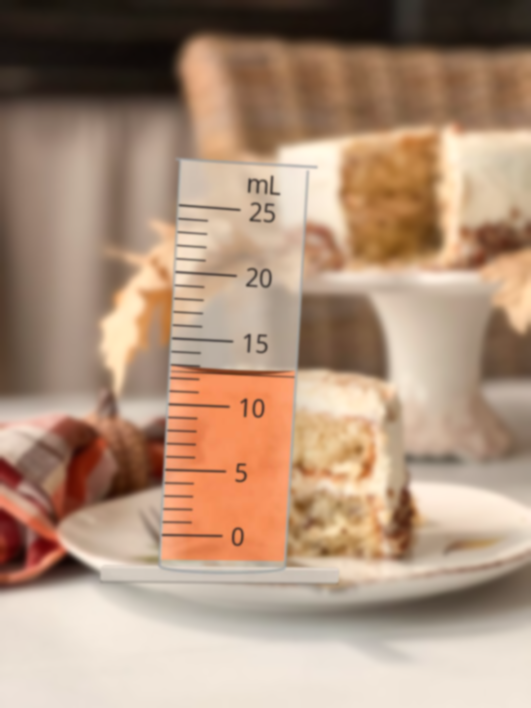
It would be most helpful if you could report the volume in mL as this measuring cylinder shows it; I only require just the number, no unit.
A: 12.5
